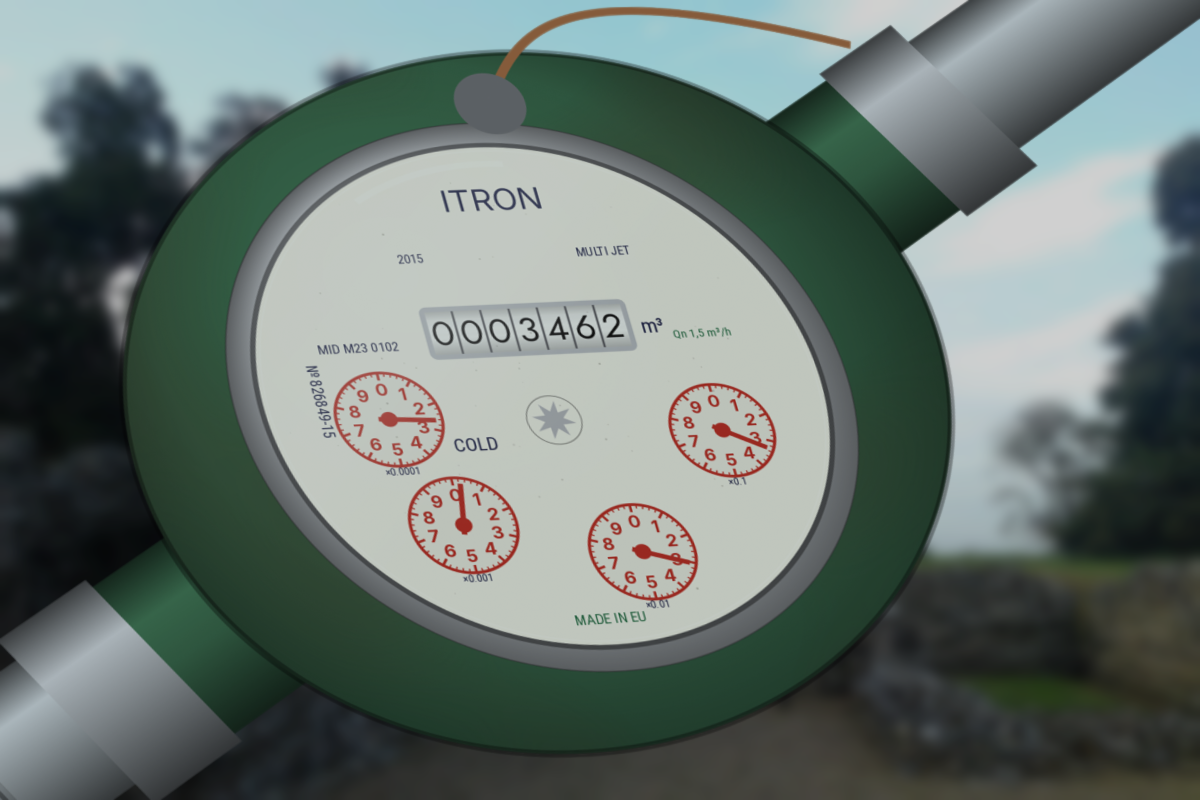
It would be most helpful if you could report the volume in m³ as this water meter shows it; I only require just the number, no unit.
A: 3462.3302
